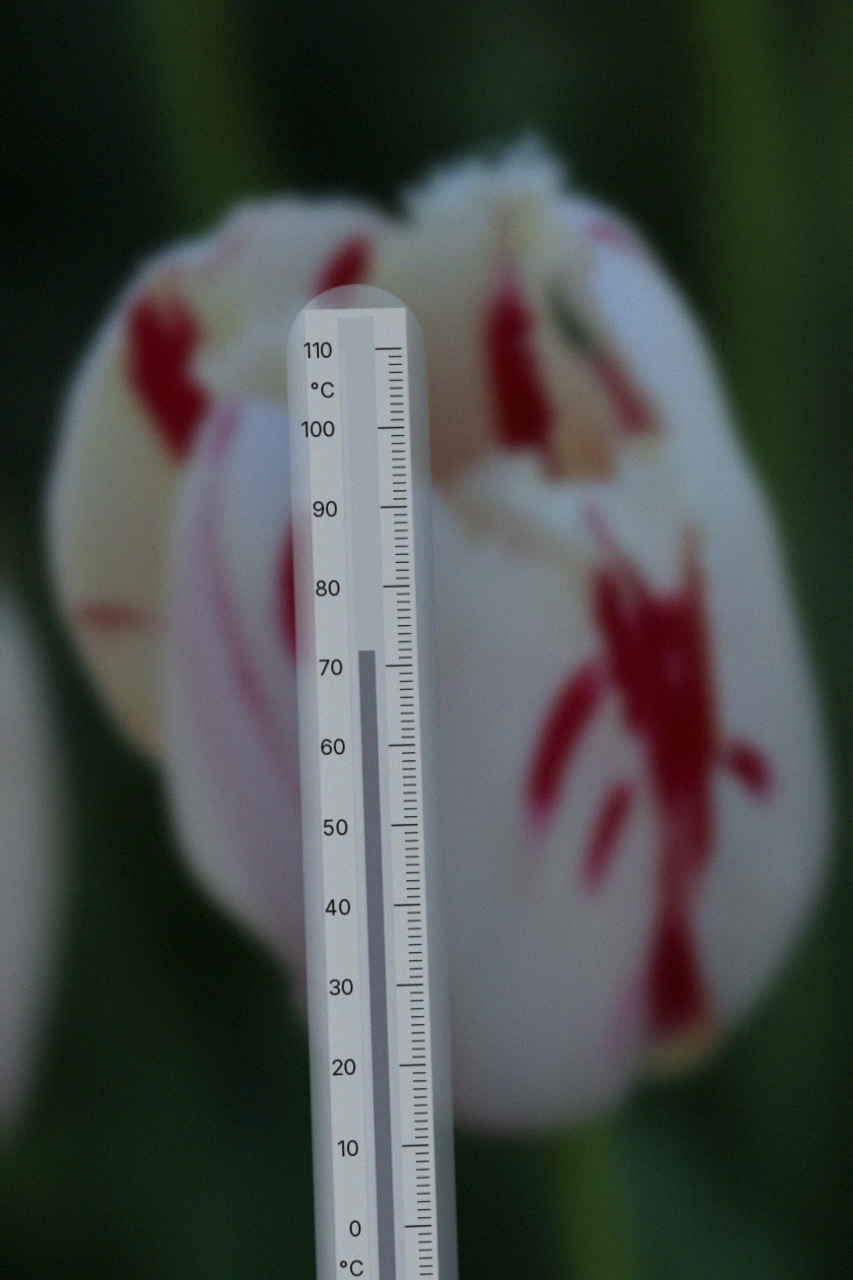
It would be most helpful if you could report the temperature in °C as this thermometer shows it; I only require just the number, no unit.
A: 72
